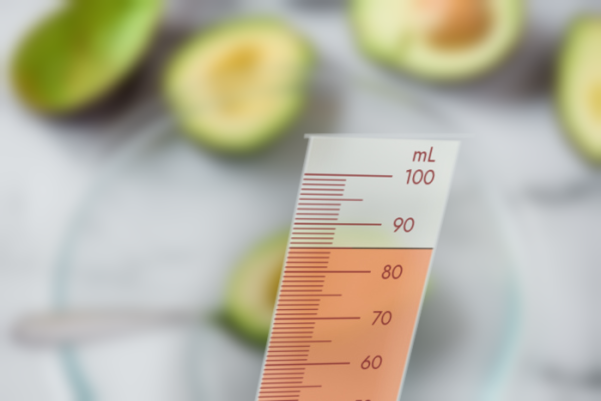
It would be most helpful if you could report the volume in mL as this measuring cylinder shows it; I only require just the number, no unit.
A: 85
